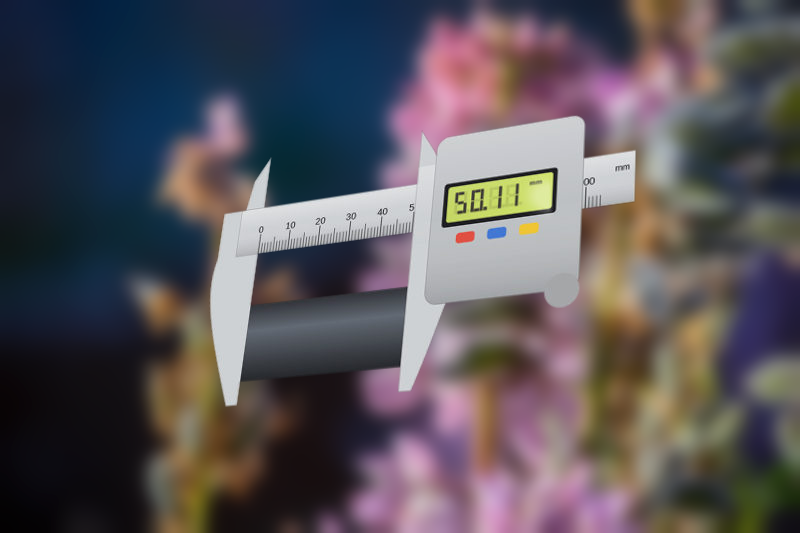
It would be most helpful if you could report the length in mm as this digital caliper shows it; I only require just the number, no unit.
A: 50.11
